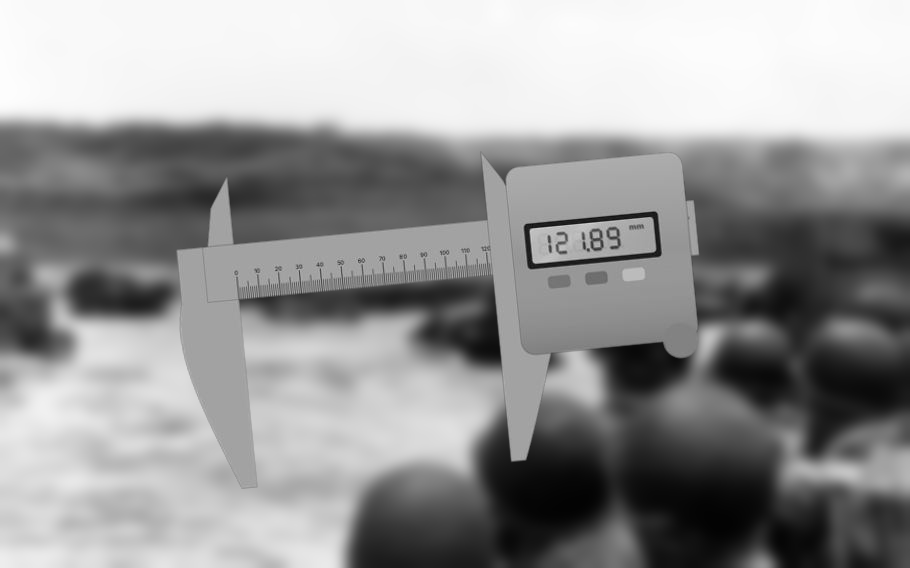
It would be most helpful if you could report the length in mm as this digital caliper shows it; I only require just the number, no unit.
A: 121.89
